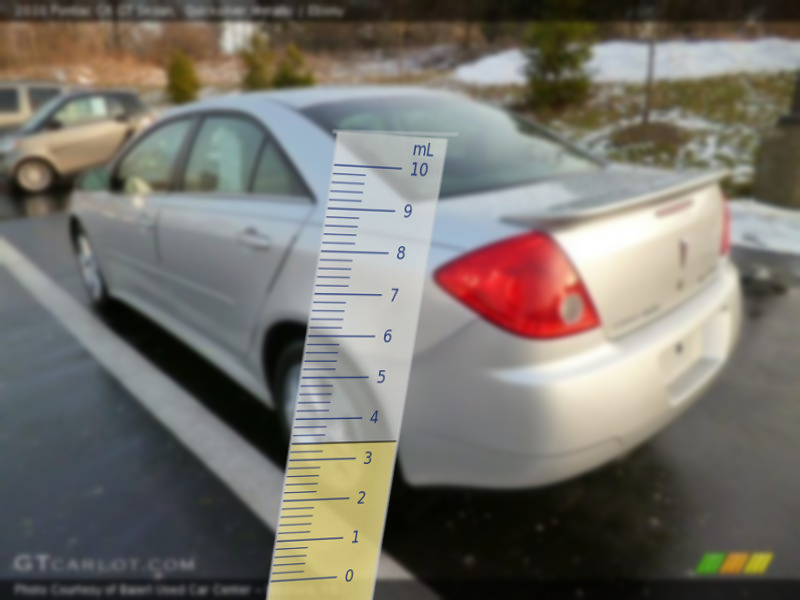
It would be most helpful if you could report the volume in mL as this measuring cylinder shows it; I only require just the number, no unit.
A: 3.4
